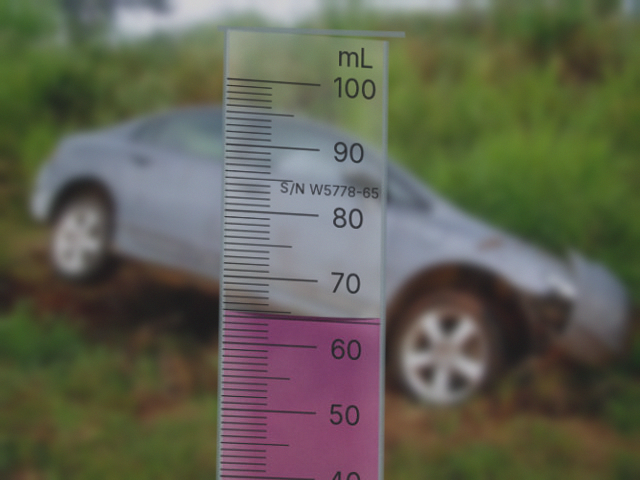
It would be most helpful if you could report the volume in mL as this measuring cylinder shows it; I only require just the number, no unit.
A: 64
